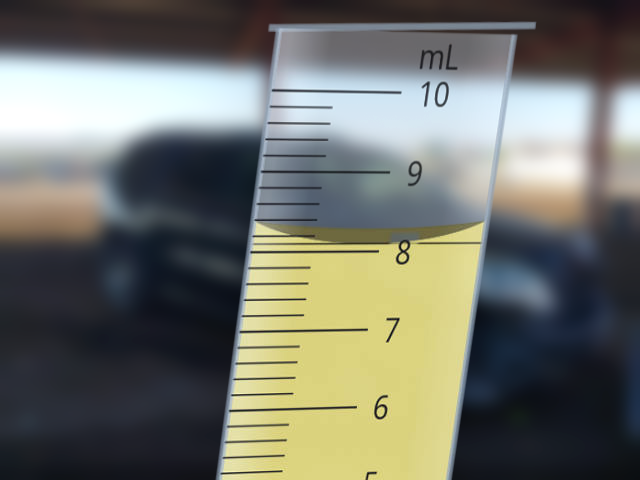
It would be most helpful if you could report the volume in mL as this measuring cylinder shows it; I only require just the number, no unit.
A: 8.1
